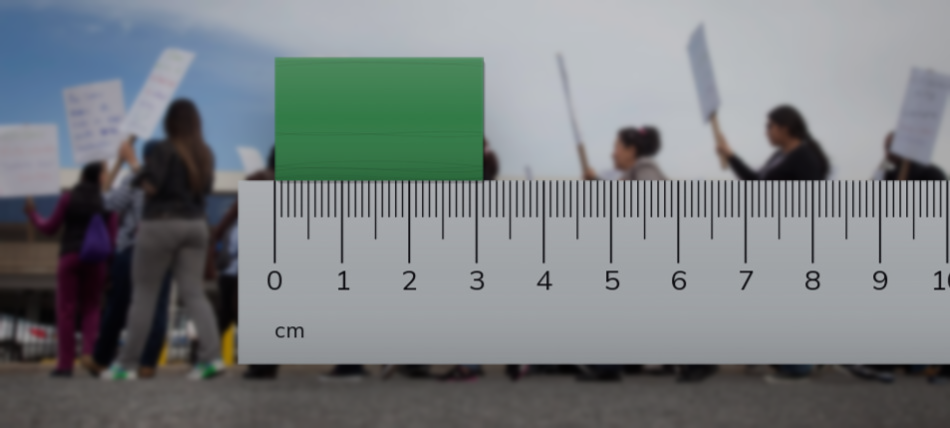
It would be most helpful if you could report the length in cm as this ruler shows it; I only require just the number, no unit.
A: 3.1
